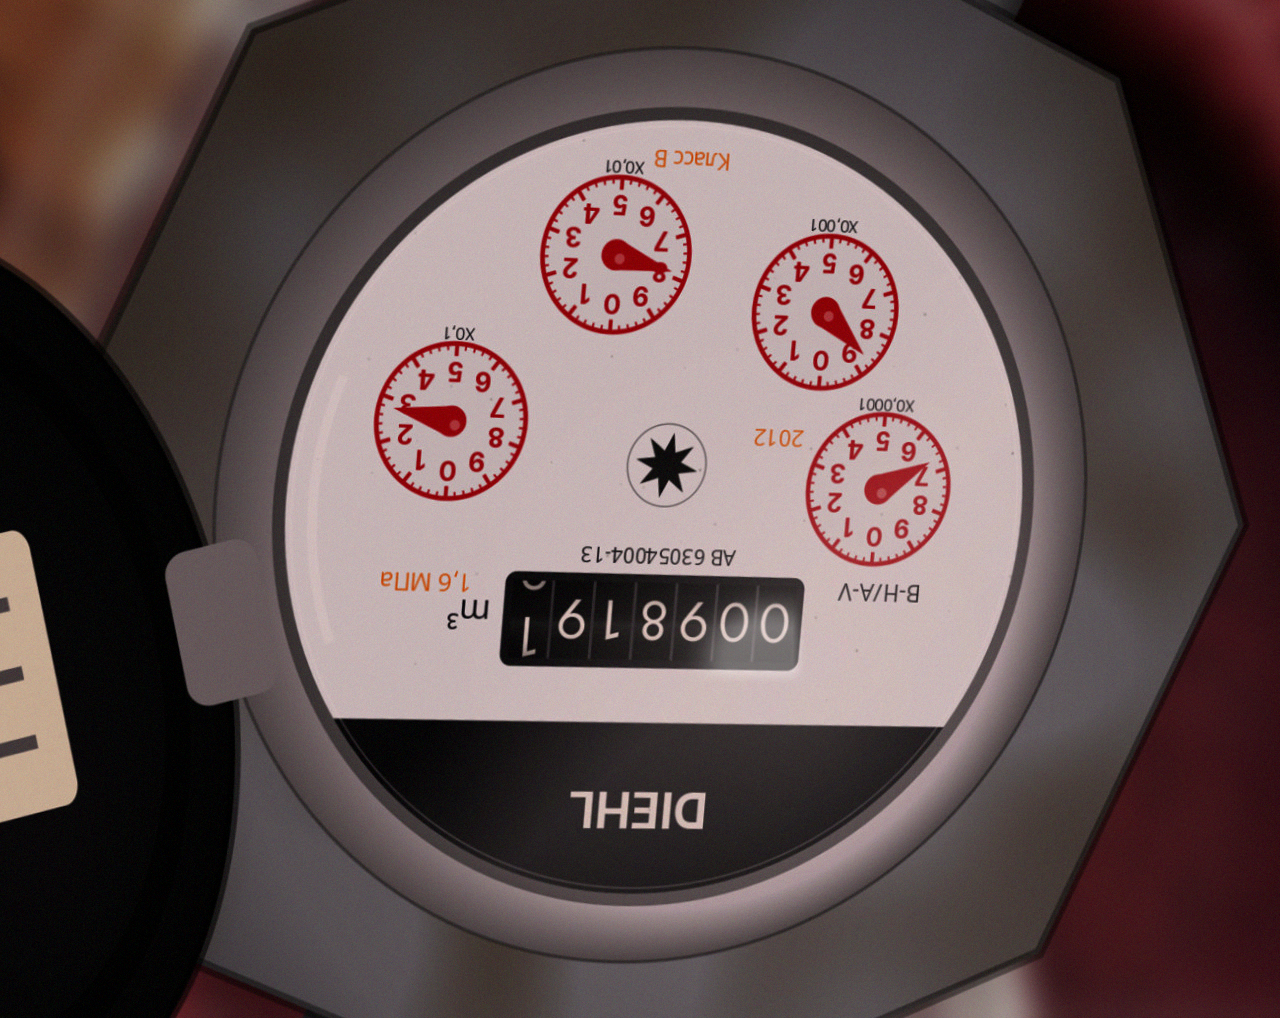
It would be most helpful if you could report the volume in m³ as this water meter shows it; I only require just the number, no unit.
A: 98191.2786
